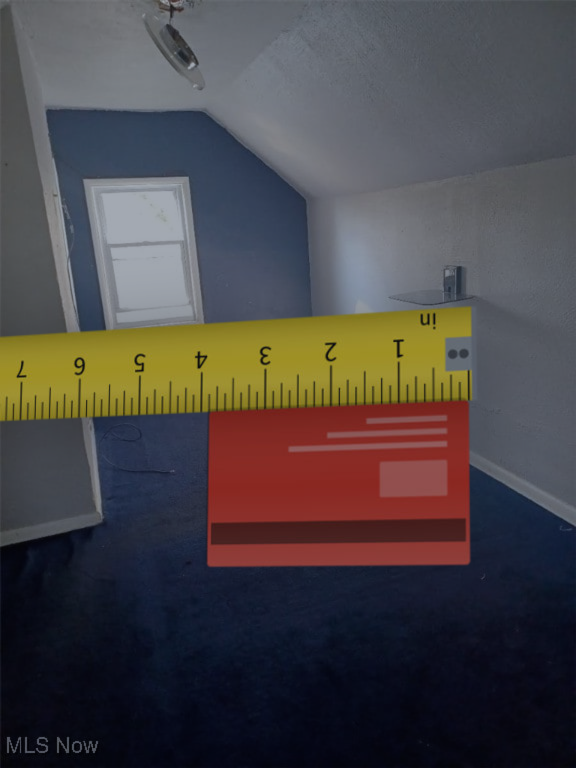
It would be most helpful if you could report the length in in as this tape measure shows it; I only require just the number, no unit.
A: 3.875
